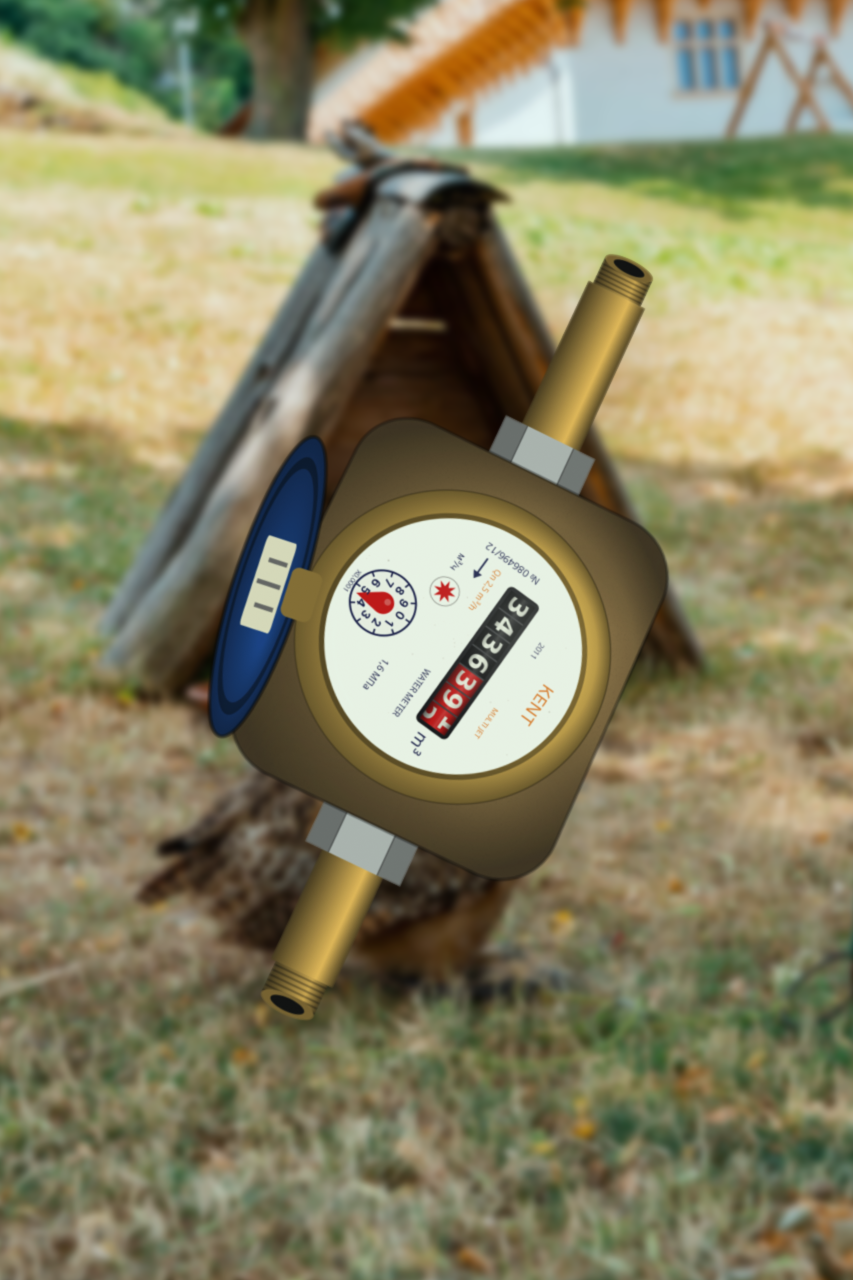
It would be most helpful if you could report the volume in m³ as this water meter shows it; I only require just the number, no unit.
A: 3436.3914
